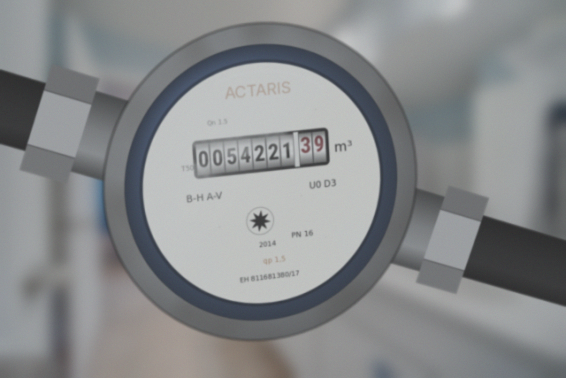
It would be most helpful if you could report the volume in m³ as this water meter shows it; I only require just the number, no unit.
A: 54221.39
